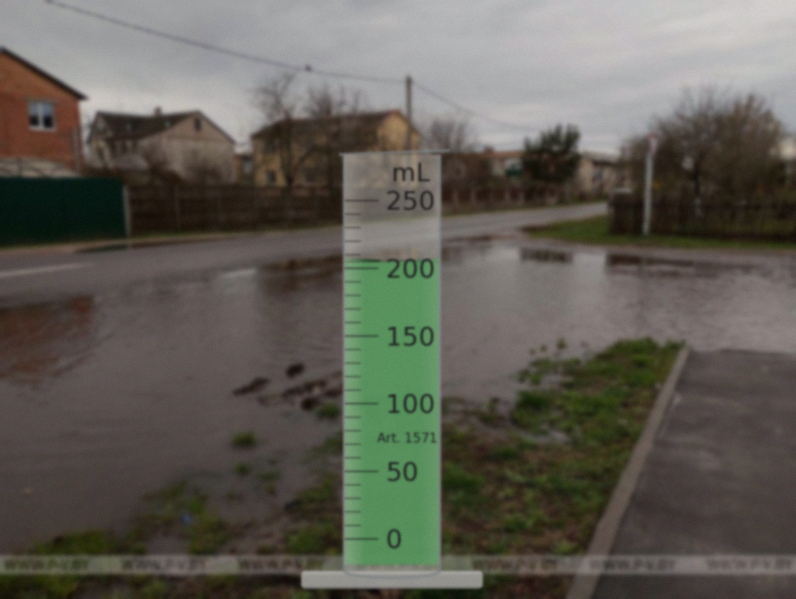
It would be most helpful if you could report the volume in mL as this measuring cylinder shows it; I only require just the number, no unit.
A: 205
